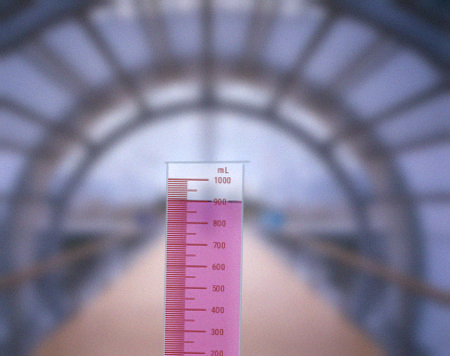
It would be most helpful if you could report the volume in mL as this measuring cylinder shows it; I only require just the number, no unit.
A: 900
